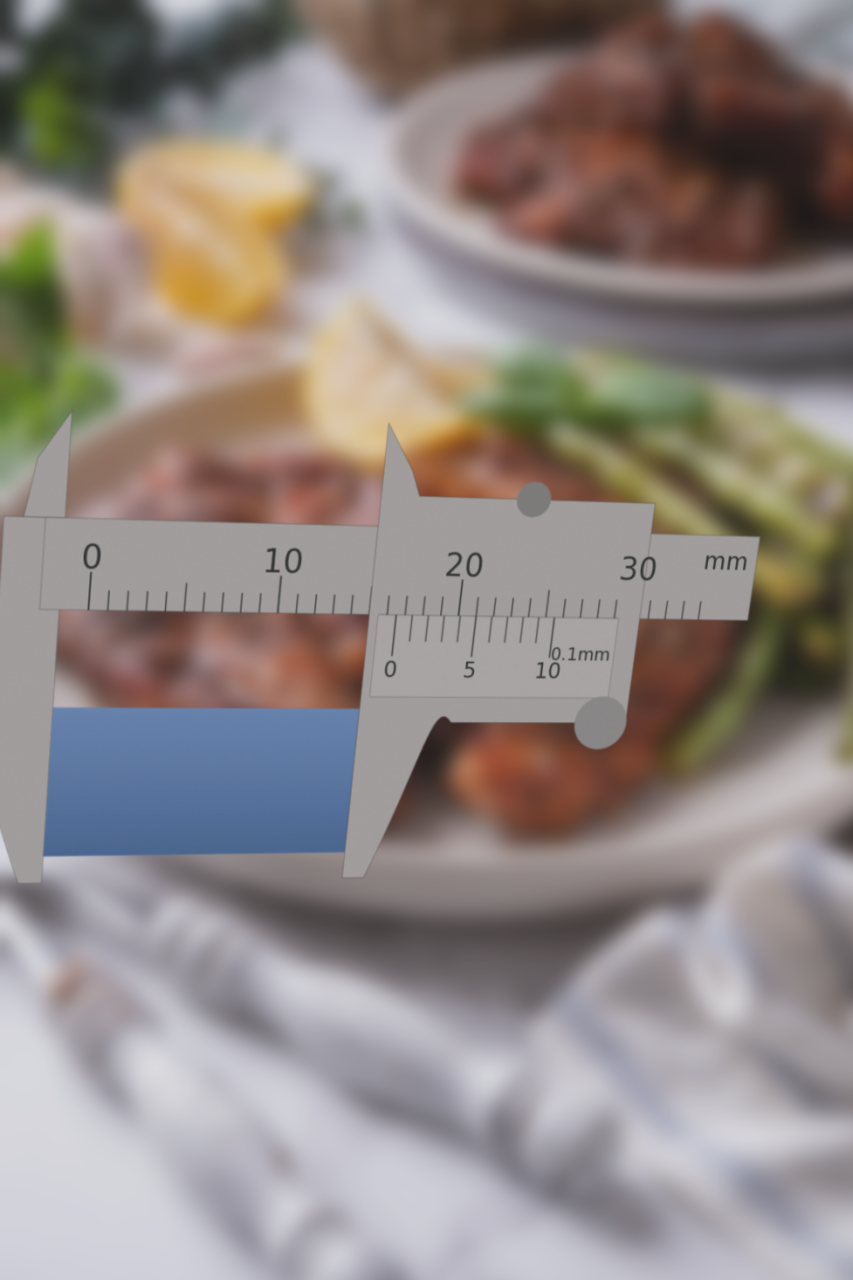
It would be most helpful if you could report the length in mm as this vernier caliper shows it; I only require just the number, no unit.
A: 16.5
